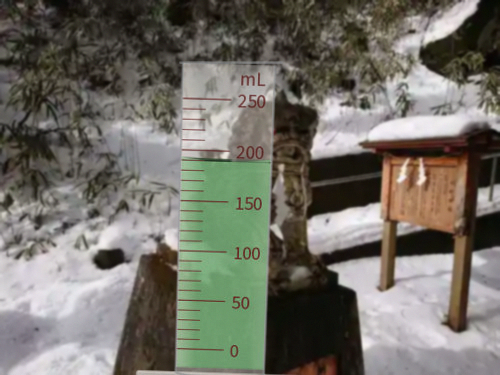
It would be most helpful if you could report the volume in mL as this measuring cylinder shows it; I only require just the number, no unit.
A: 190
